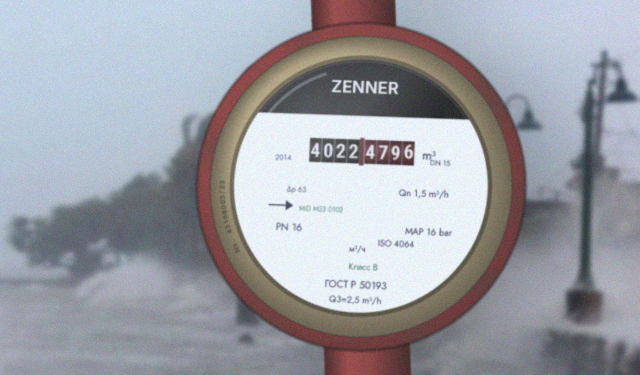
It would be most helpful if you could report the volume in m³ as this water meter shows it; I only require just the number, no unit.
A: 4022.4796
